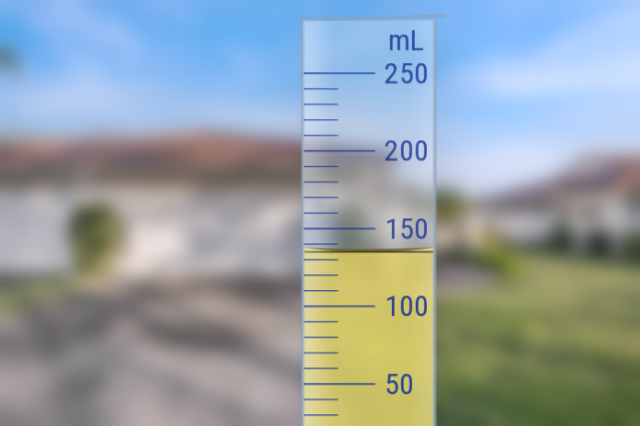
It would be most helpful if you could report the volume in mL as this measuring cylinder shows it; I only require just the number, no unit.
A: 135
